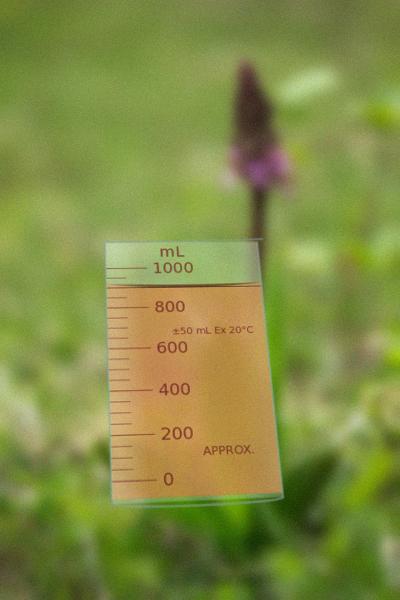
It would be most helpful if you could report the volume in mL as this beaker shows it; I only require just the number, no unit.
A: 900
